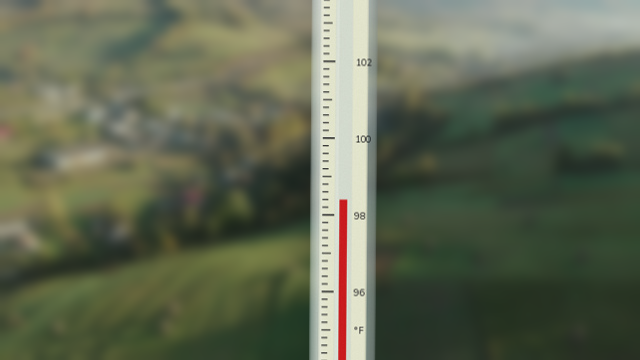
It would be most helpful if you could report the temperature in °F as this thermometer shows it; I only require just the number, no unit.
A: 98.4
